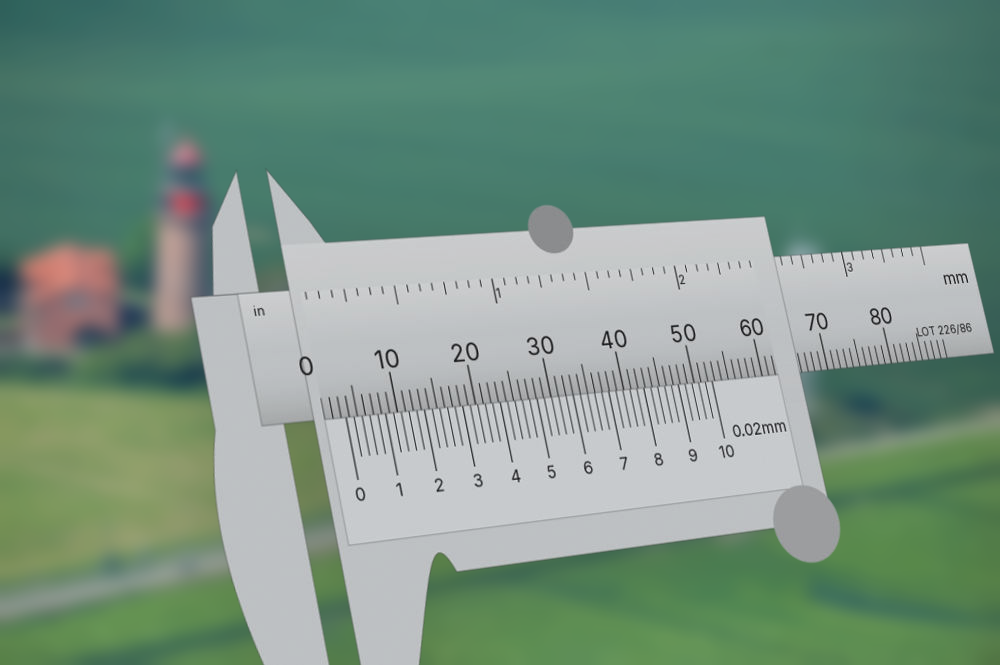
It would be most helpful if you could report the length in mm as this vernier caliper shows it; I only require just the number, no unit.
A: 3.6
